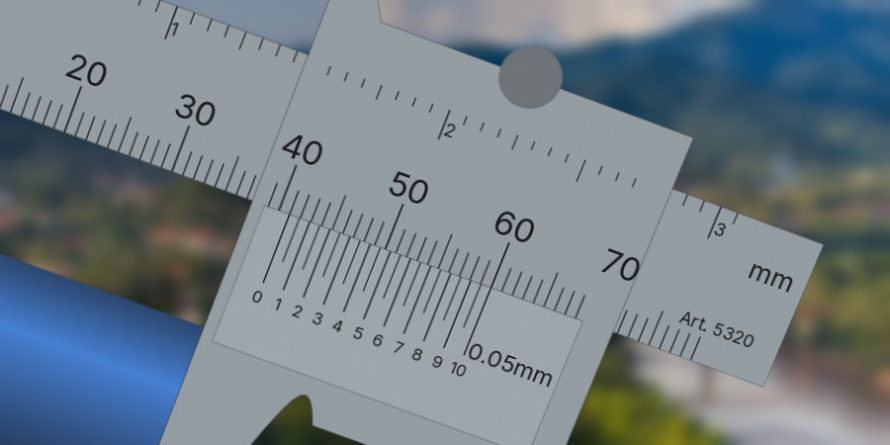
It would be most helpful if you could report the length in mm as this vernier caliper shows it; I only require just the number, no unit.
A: 41.0
